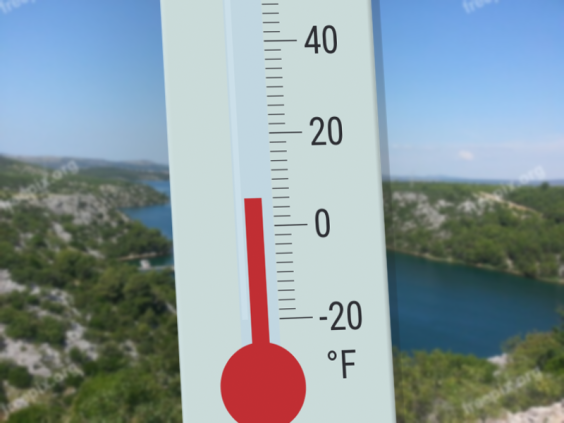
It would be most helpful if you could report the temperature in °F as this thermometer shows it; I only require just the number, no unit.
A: 6
